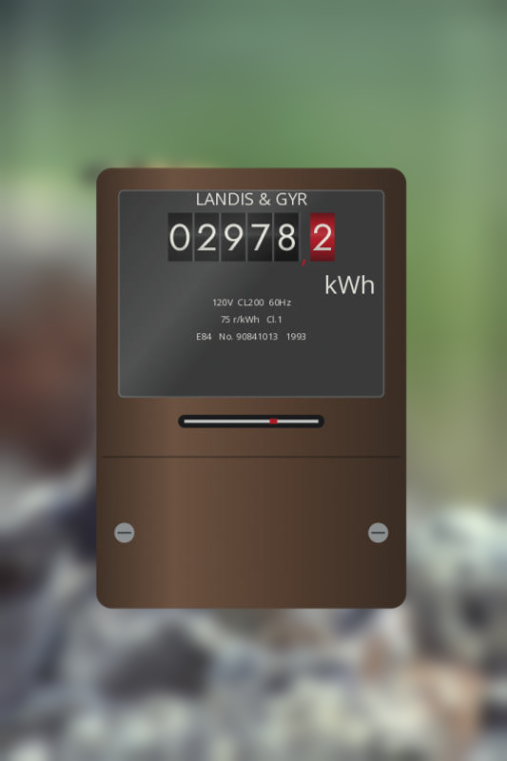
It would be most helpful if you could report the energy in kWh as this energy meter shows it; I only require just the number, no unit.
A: 2978.2
